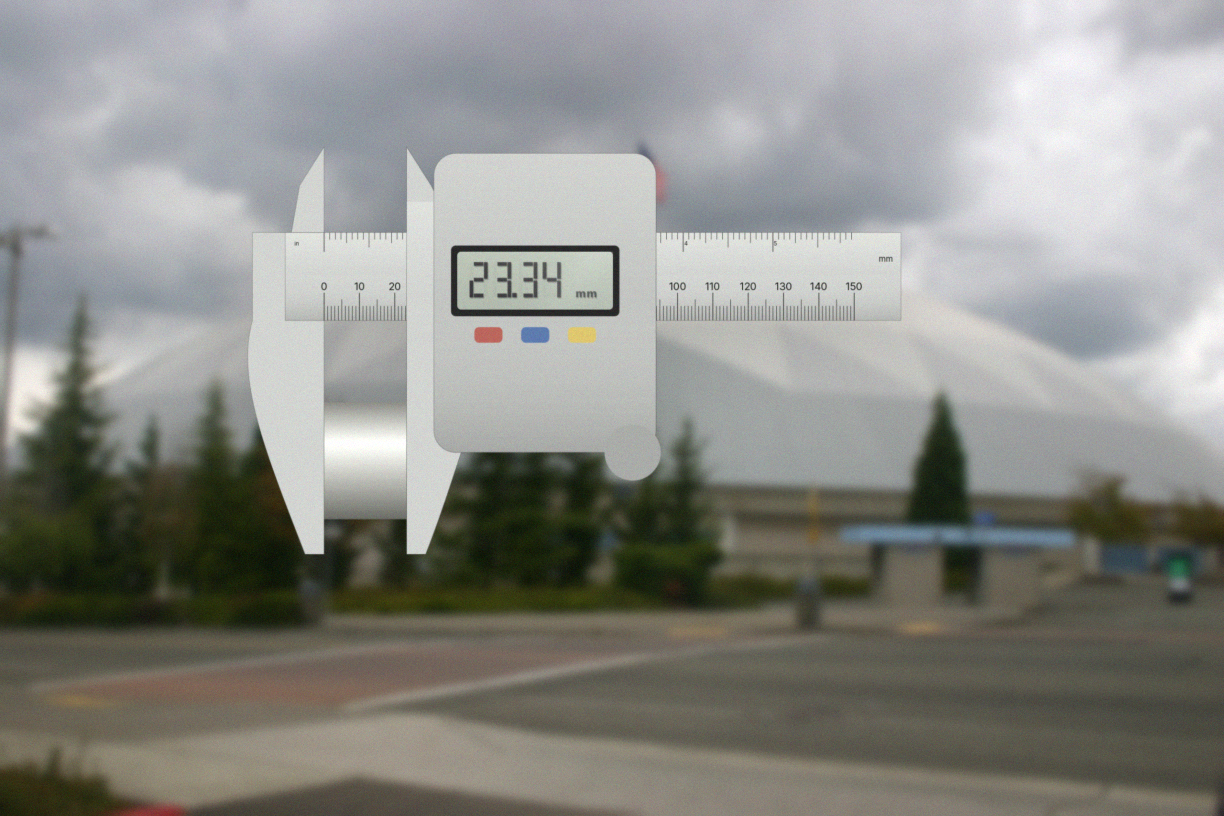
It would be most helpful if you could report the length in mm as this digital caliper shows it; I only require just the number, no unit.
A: 23.34
